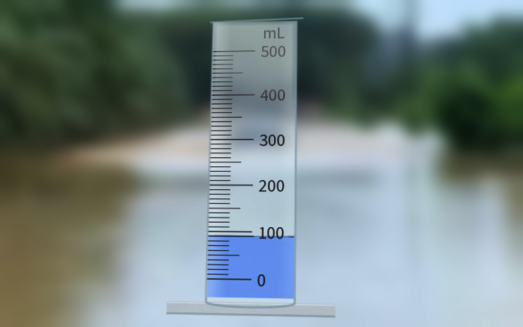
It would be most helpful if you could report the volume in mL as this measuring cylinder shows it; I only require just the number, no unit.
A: 90
